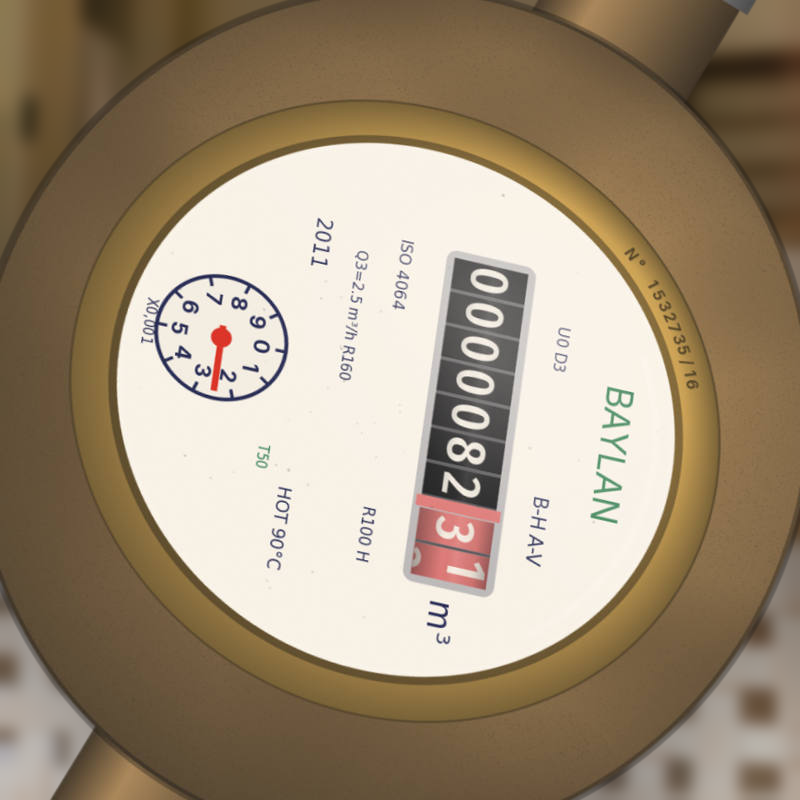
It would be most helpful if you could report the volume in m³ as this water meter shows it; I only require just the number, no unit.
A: 82.312
